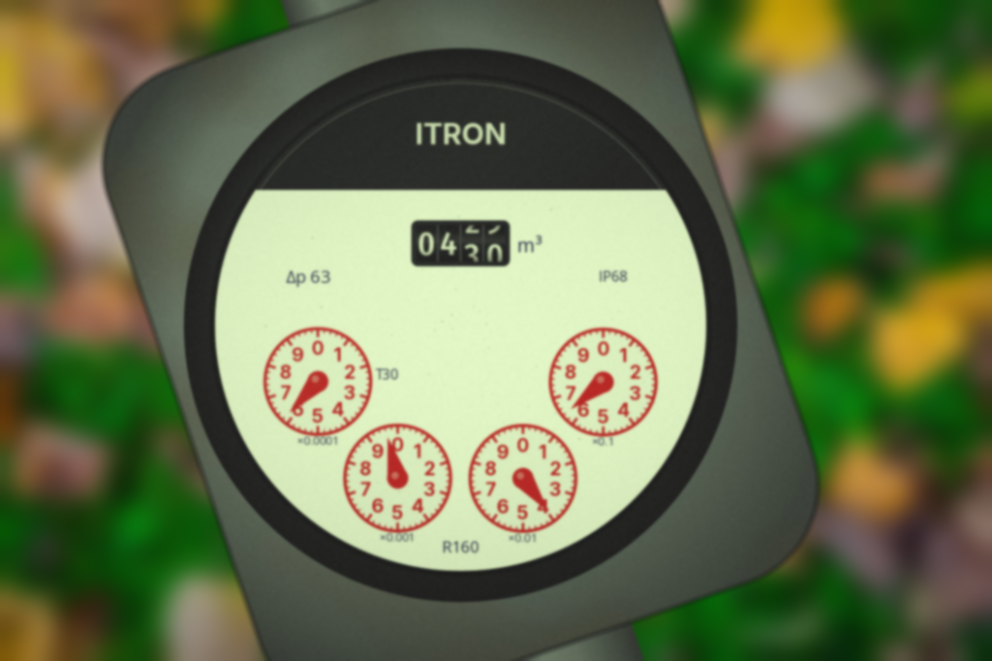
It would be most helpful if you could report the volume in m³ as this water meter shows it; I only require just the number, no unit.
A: 429.6396
